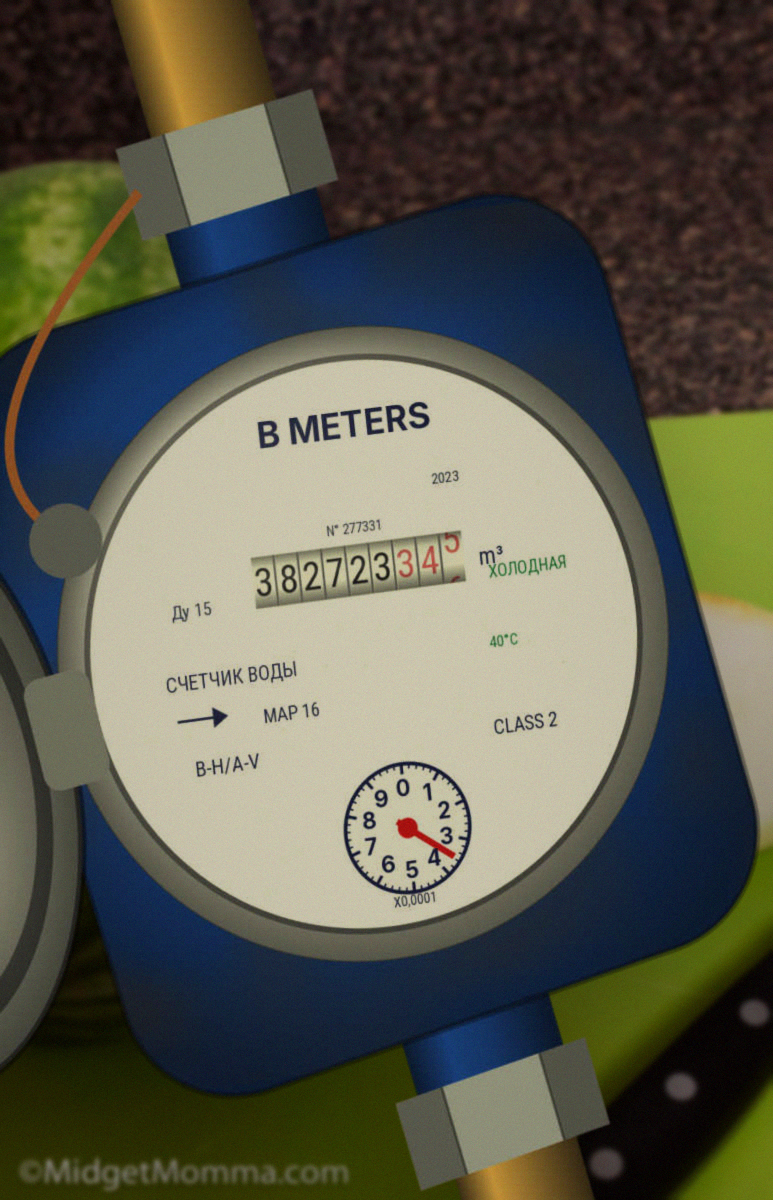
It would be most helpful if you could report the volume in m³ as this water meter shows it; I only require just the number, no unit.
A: 382723.3453
